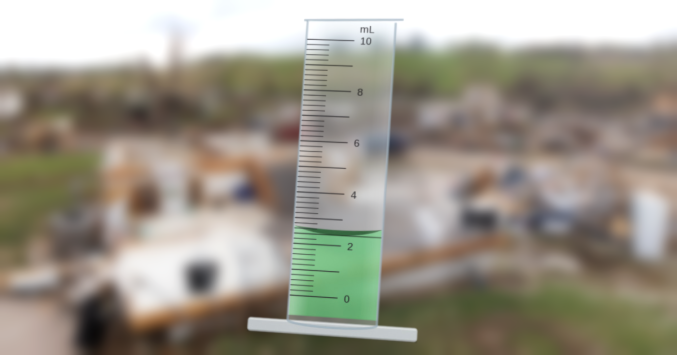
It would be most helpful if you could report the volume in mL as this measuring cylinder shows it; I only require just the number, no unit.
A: 2.4
